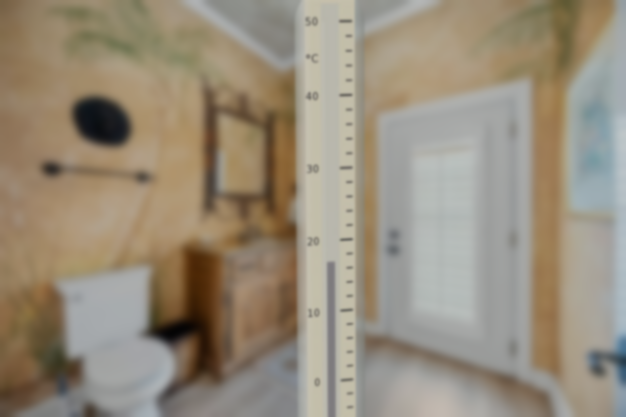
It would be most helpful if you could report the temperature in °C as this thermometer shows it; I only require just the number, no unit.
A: 17
